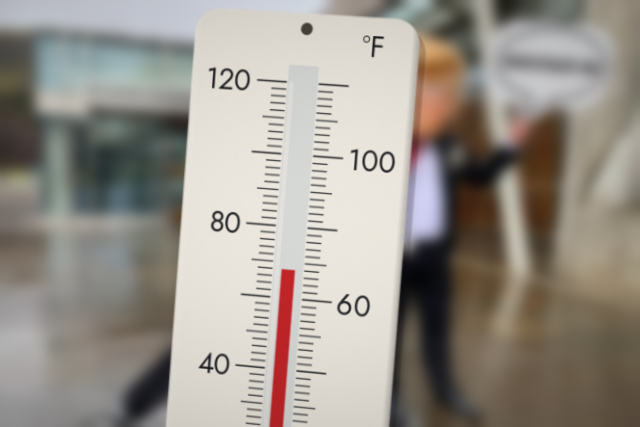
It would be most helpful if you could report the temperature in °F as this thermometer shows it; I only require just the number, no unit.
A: 68
